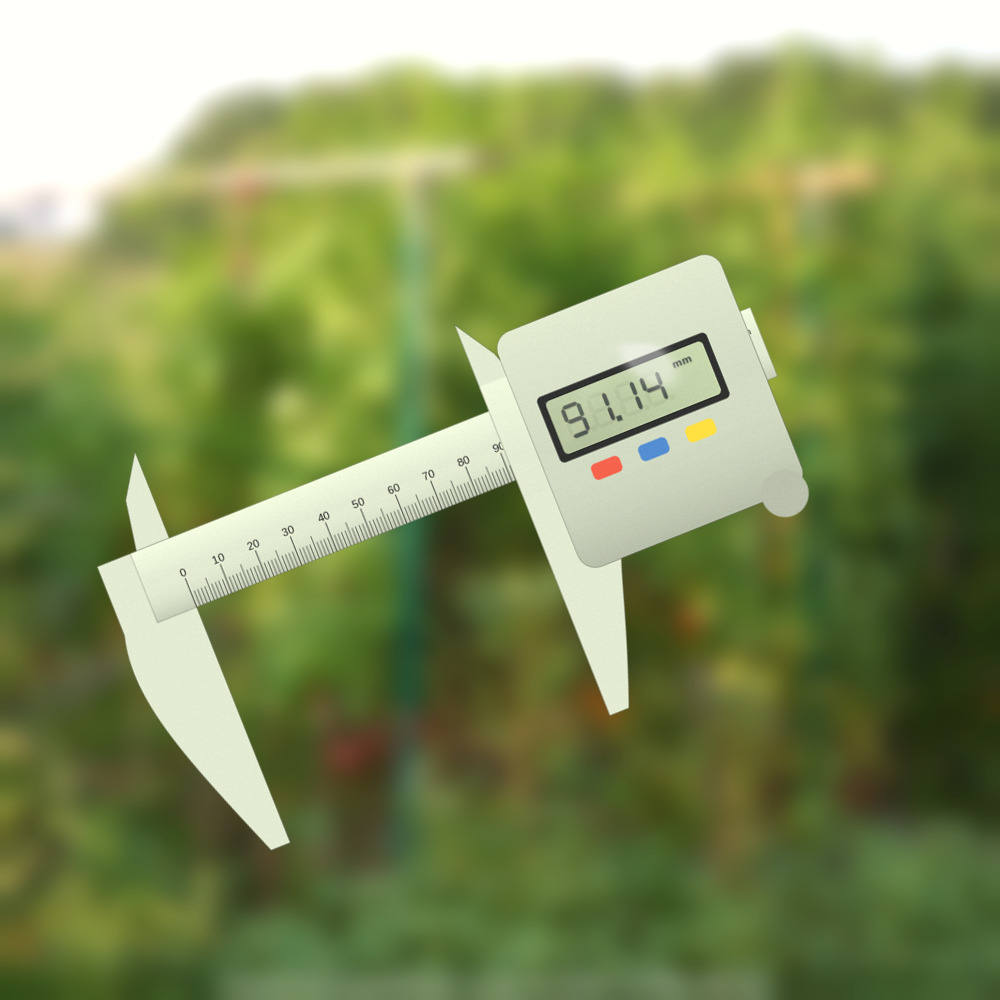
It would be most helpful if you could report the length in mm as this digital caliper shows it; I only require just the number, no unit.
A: 91.14
